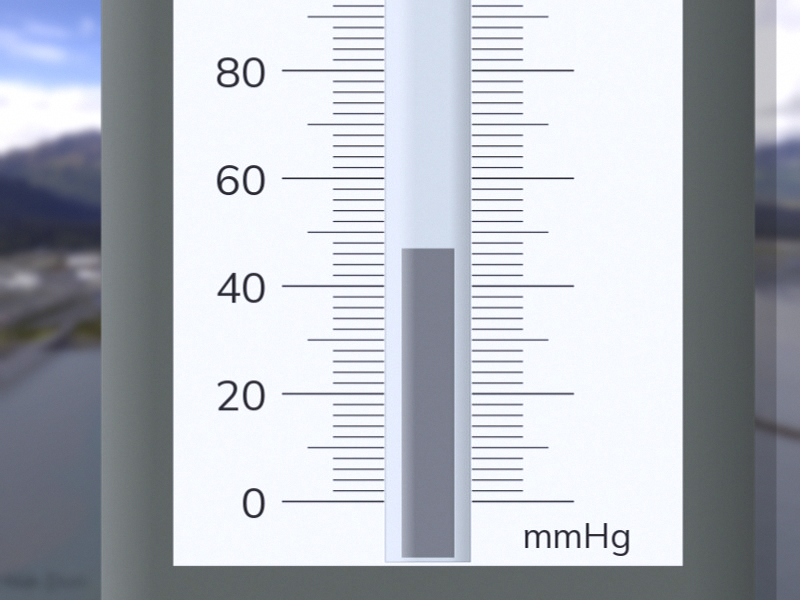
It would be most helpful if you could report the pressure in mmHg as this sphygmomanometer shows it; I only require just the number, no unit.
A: 47
